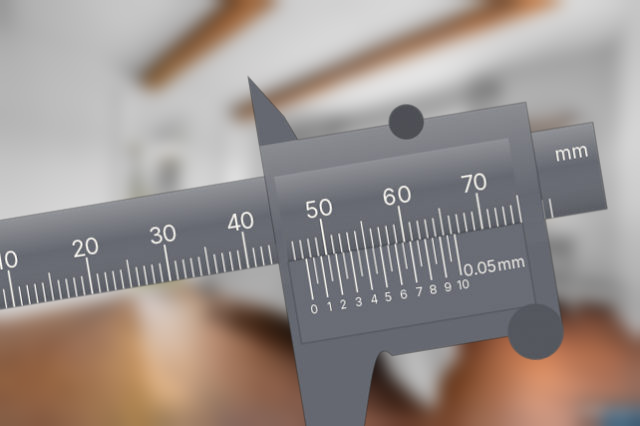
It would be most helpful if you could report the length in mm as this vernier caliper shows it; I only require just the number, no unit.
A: 47.4
